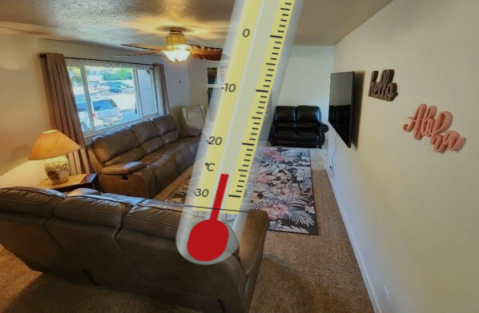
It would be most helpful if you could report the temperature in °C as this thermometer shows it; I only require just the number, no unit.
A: -26
